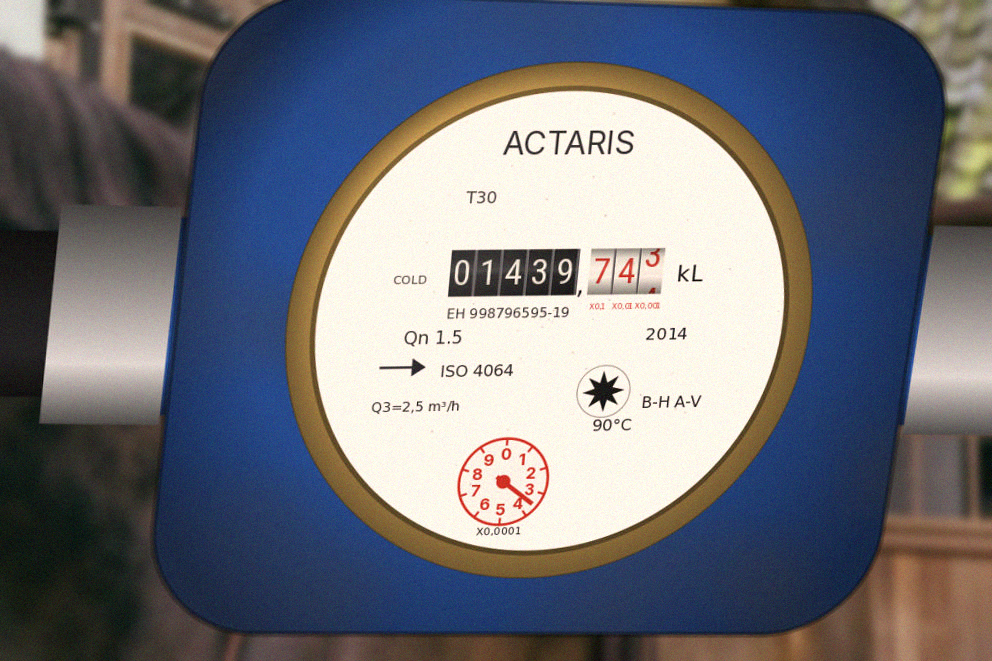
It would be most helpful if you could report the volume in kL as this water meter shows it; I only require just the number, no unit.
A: 1439.7433
